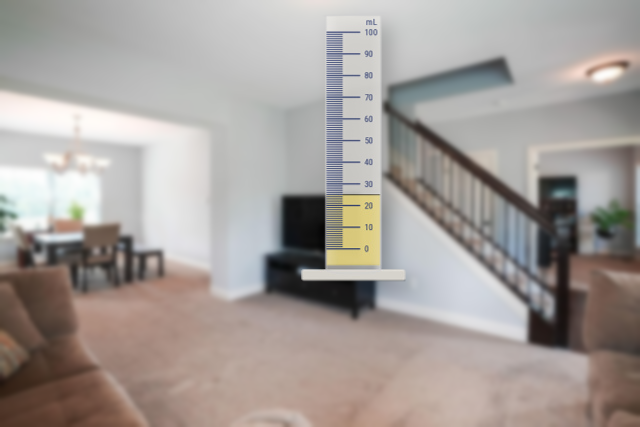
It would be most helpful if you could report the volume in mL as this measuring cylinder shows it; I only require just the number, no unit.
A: 25
